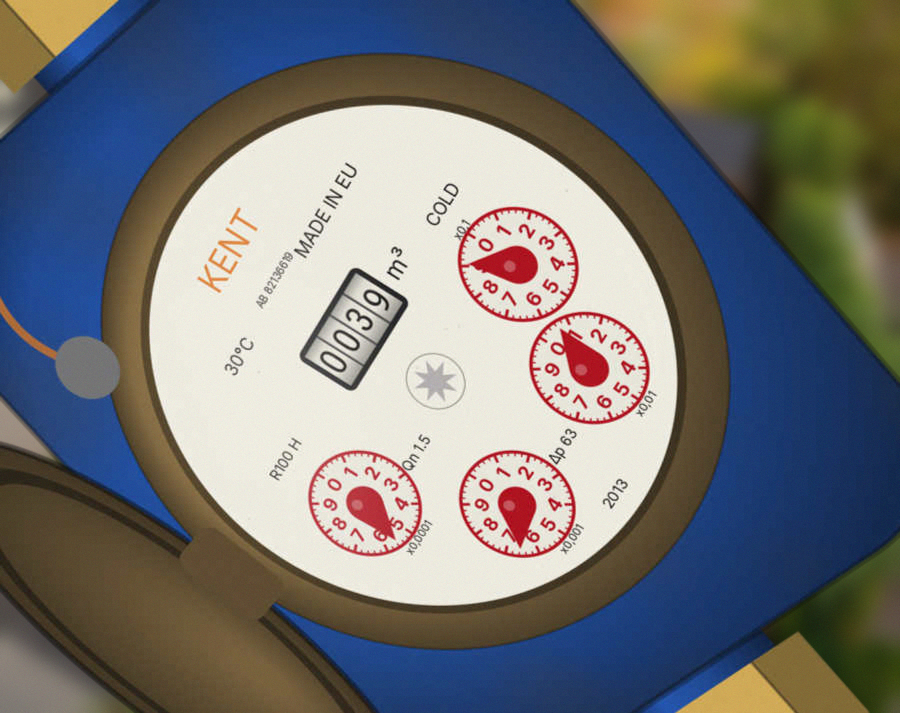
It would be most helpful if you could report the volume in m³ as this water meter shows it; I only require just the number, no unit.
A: 38.9065
